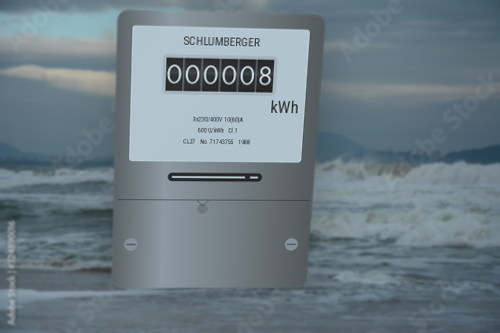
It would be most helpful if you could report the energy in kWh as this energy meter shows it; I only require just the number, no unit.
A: 8
